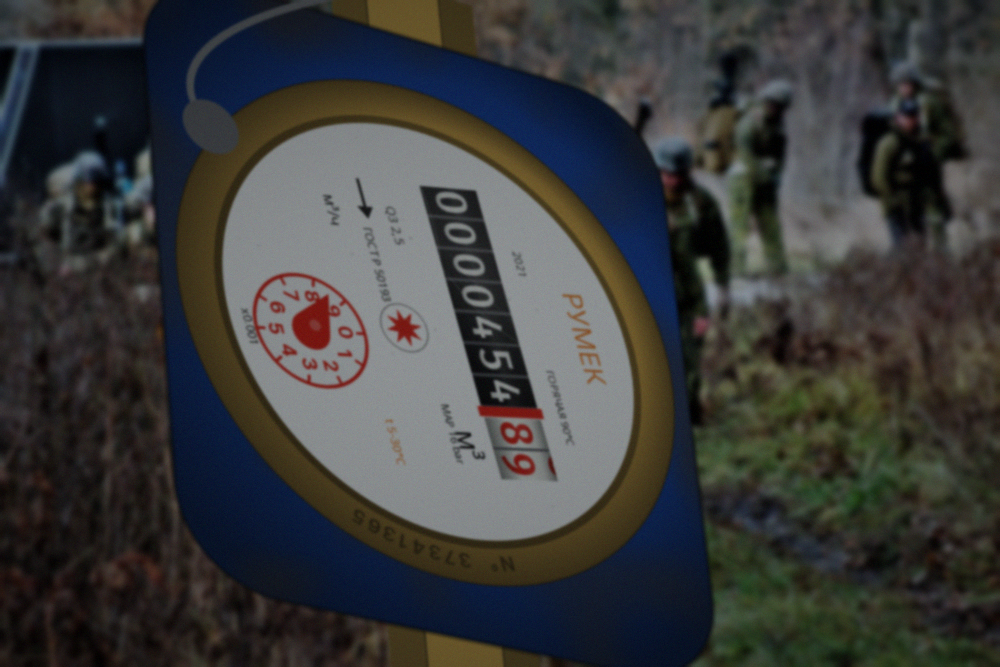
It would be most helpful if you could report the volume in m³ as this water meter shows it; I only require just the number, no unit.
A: 454.888
